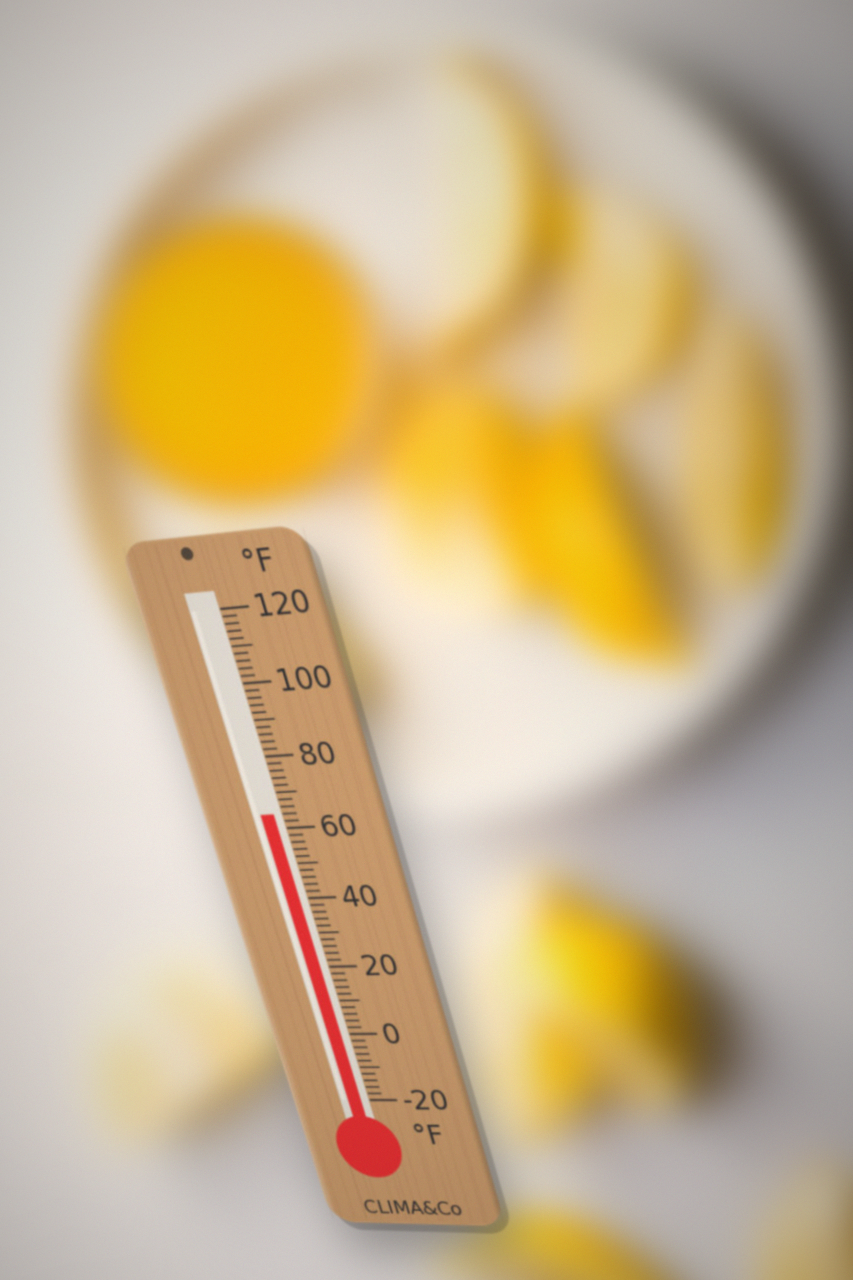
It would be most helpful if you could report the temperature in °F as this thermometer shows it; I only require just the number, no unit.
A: 64
